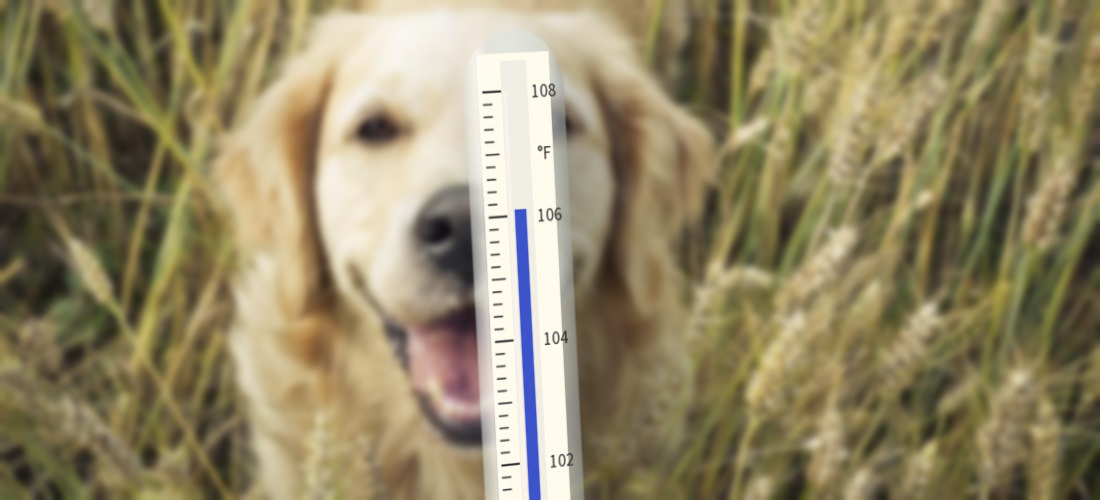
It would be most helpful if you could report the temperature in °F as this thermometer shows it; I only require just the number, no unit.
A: 106.1
